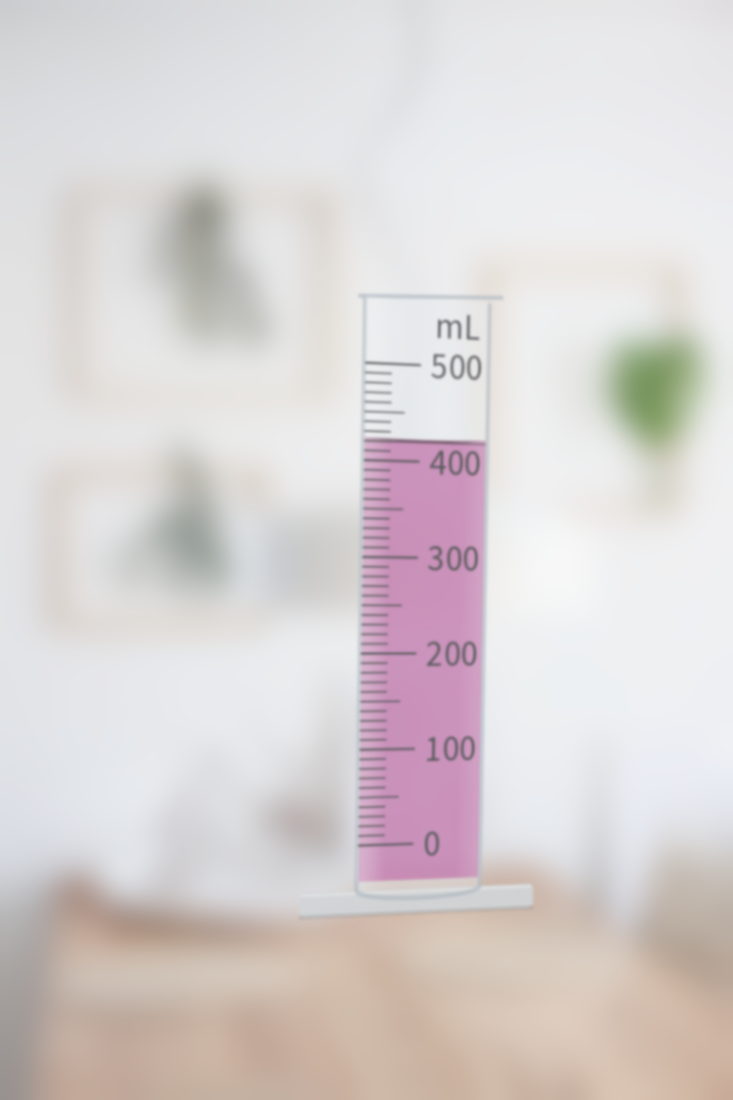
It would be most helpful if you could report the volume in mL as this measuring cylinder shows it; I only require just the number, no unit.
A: 420
